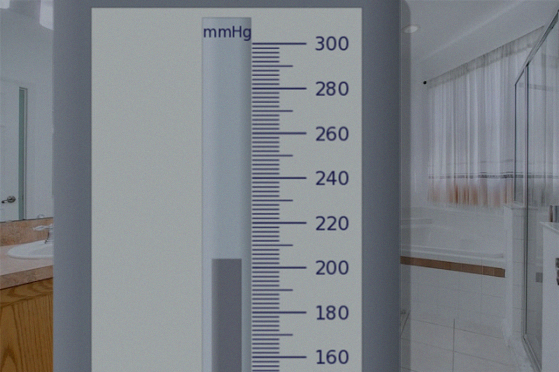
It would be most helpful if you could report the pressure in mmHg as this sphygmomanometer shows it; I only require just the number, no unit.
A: 204
